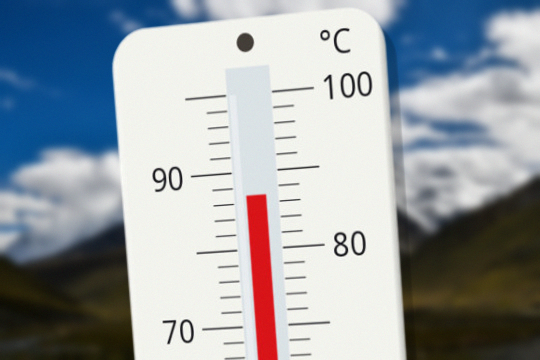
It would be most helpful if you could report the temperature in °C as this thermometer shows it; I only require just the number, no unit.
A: 87
